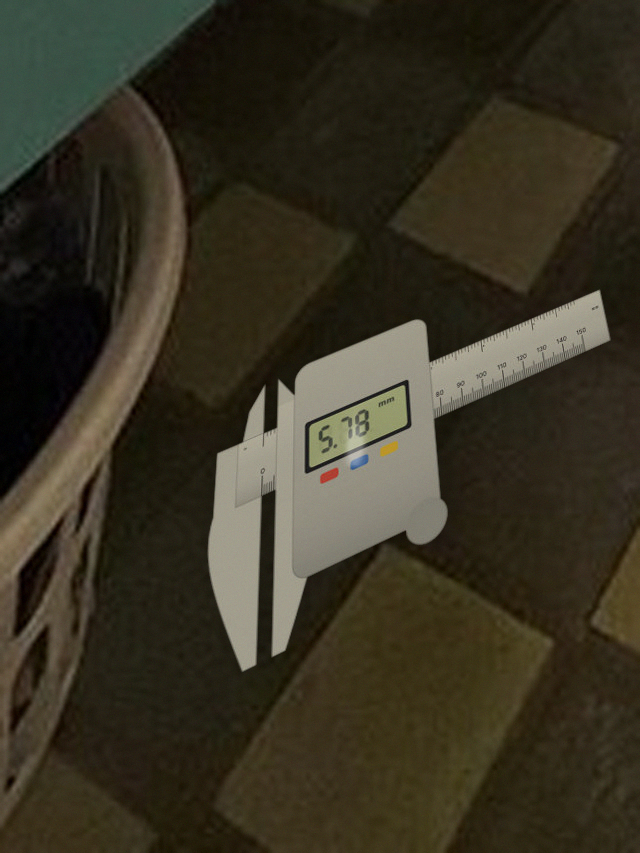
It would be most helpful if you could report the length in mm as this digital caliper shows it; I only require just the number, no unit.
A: 5.78
